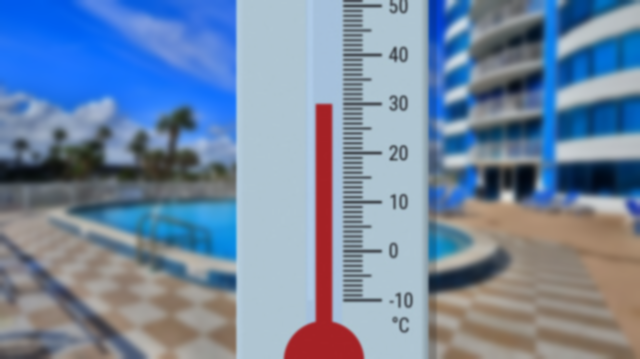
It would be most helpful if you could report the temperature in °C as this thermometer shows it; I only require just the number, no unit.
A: 30
